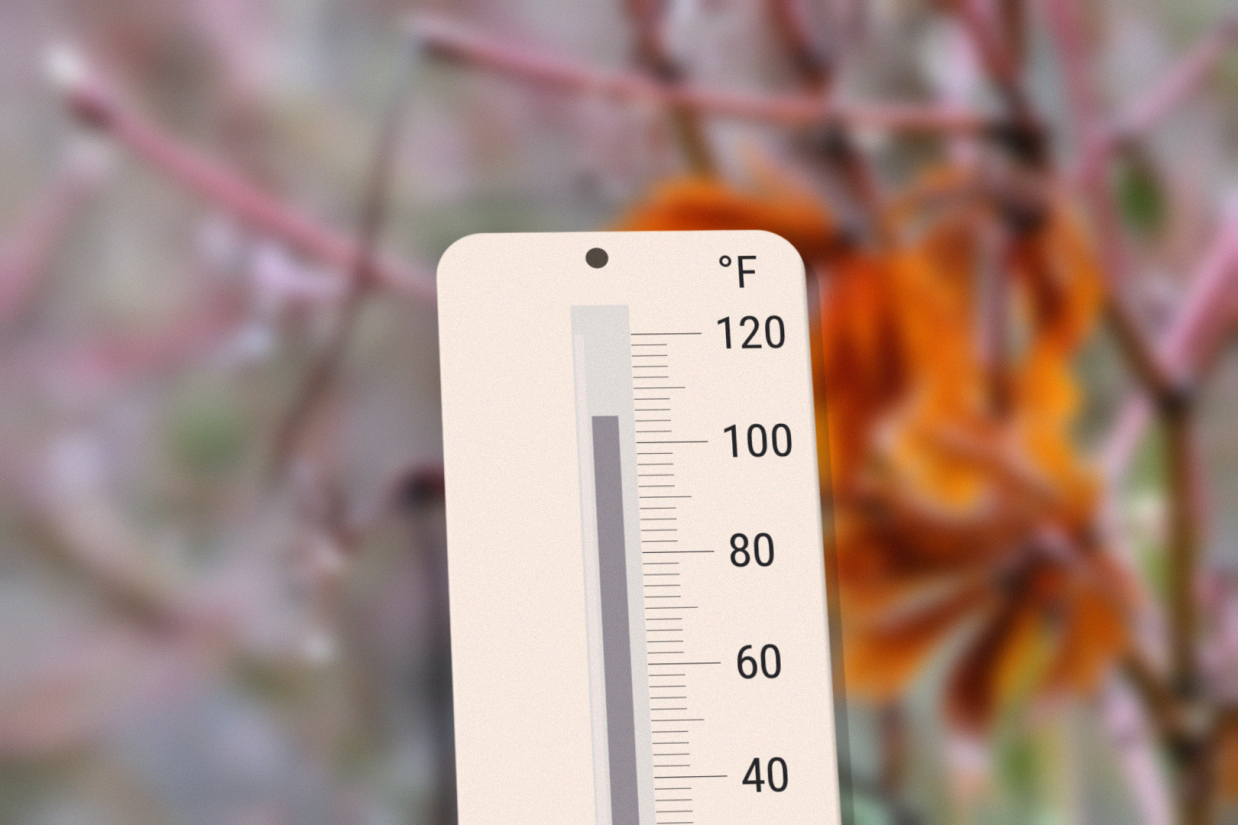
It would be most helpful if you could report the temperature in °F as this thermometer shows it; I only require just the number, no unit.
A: 105
